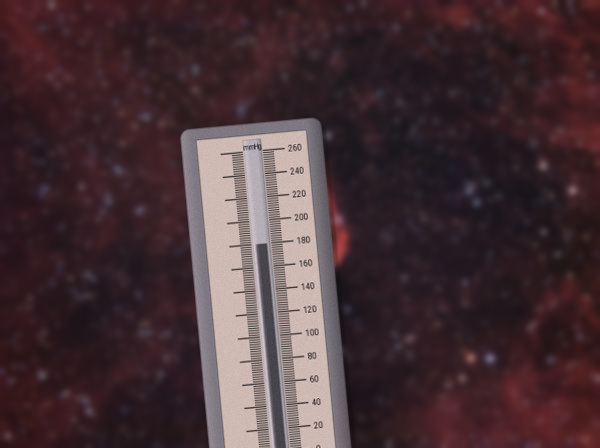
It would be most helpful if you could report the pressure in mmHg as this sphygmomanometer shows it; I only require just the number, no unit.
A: 180
